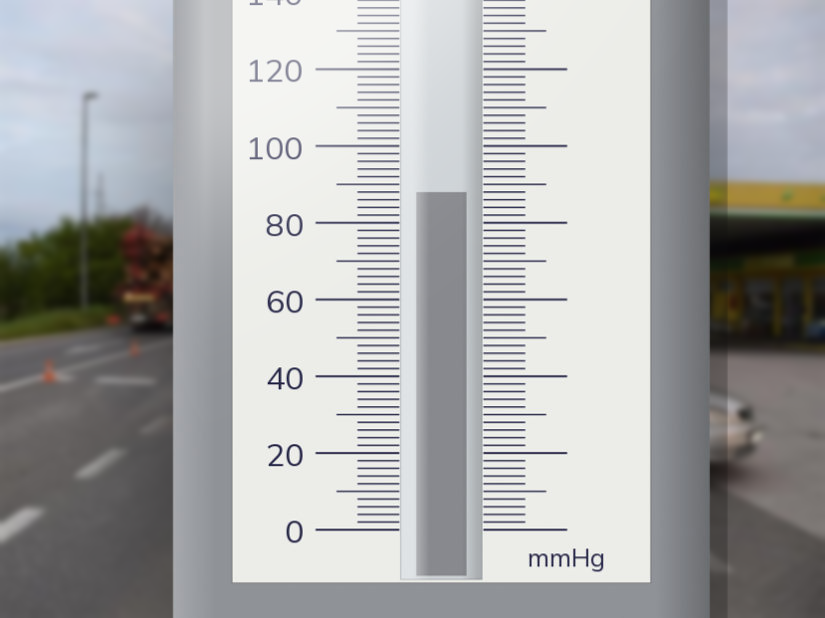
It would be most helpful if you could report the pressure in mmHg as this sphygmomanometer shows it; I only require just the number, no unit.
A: 88
